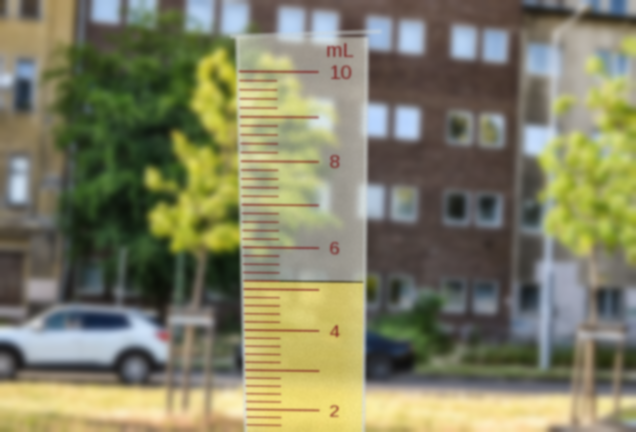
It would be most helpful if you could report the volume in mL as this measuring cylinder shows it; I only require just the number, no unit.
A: 5.2
